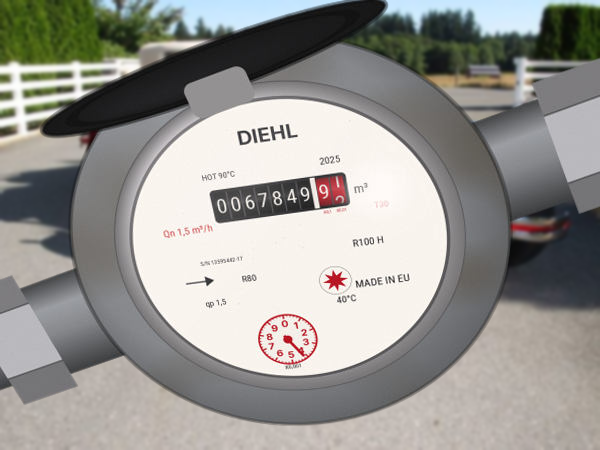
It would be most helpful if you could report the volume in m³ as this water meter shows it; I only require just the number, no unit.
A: 67849.914
